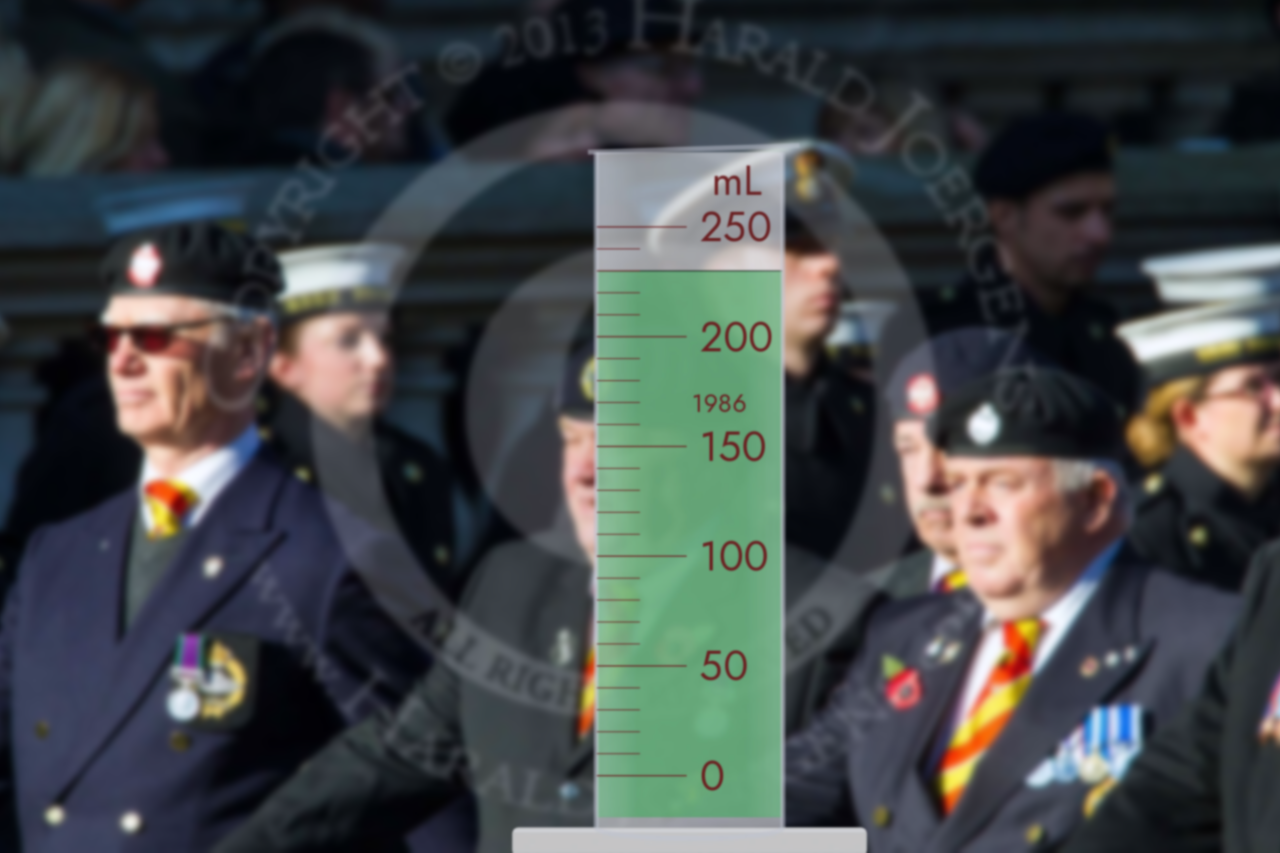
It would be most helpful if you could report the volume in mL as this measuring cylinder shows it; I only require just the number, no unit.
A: 230
